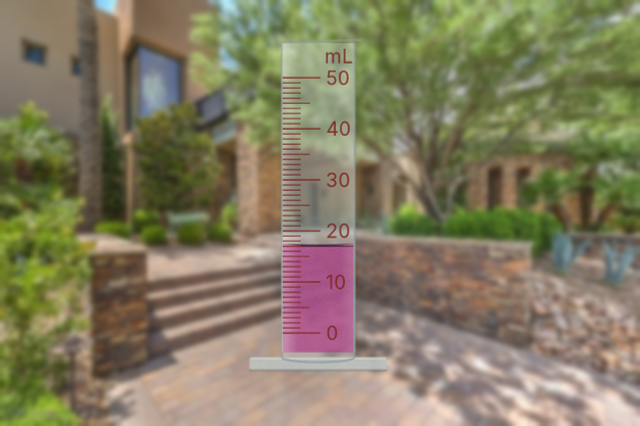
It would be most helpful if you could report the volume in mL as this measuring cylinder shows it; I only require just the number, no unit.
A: 17
